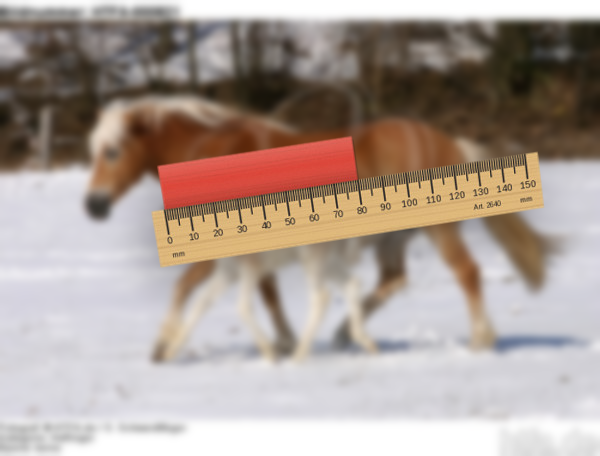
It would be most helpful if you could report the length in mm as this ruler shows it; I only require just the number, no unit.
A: 80
